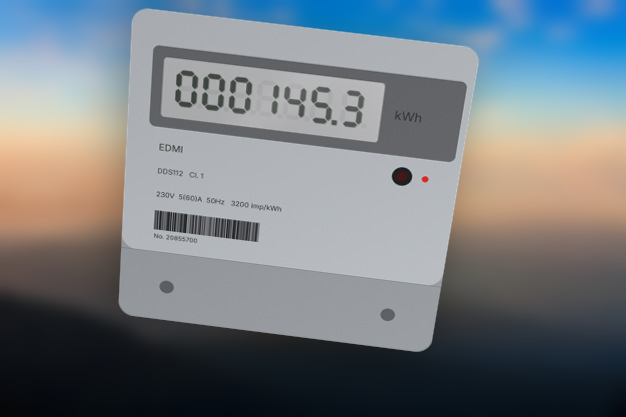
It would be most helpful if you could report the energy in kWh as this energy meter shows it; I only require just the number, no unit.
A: 145.3
